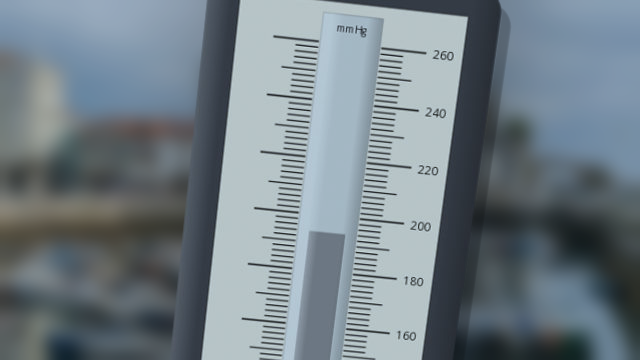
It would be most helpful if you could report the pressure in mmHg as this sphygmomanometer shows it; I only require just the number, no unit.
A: 194
